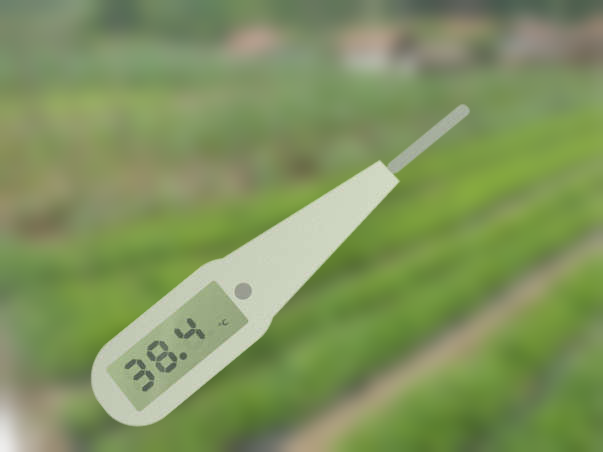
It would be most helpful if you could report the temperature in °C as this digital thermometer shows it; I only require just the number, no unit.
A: 38.4
